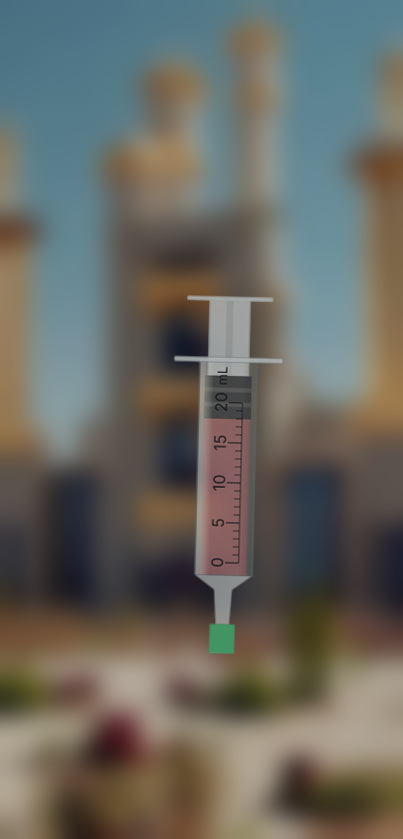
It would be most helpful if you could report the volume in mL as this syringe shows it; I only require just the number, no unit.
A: 18
